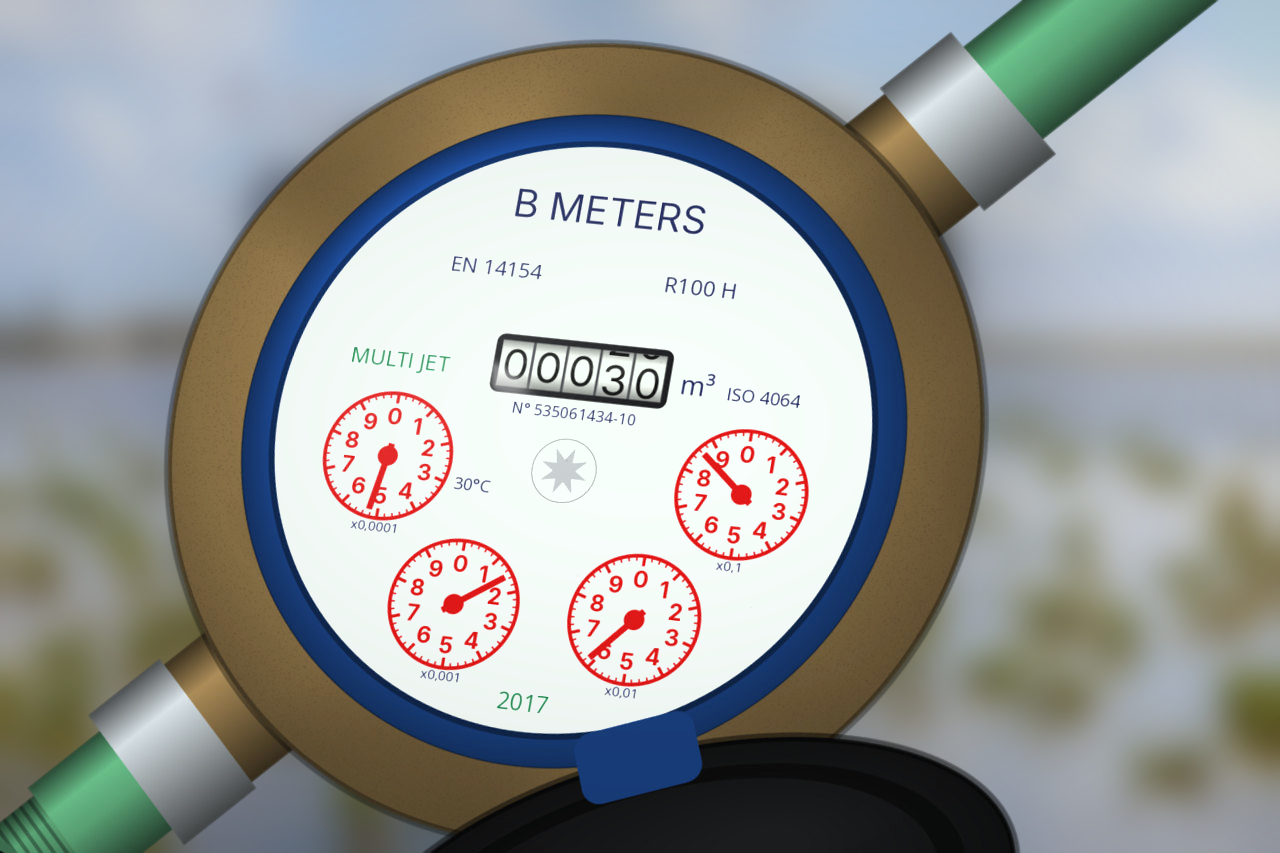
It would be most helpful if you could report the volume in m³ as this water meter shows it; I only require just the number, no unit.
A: 29.8615
